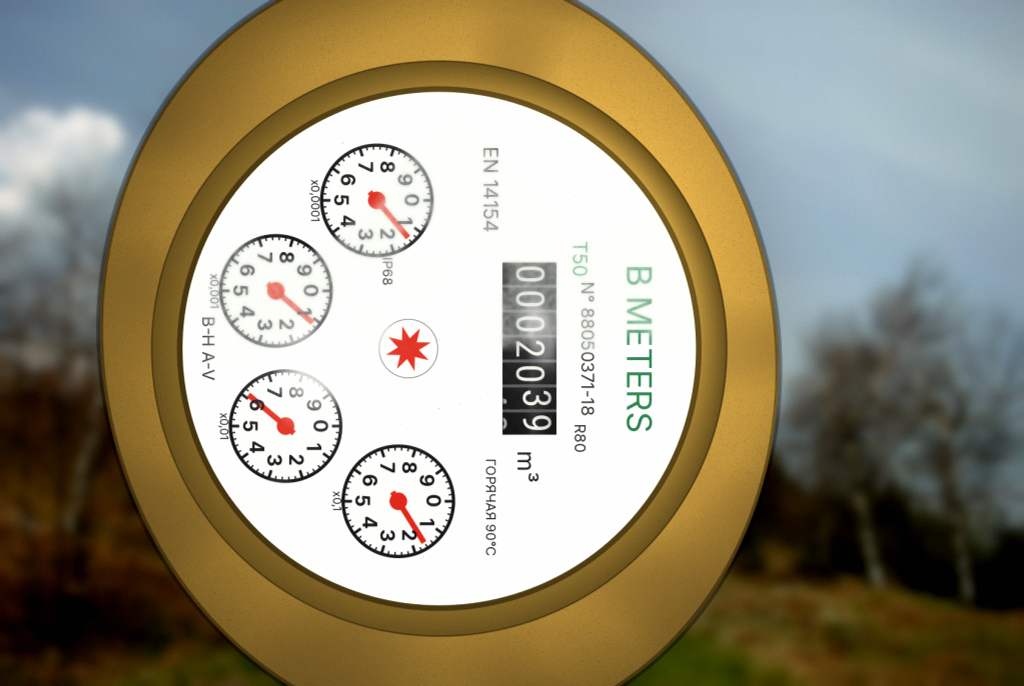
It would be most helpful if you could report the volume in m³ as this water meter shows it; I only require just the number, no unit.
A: 2039.1611
